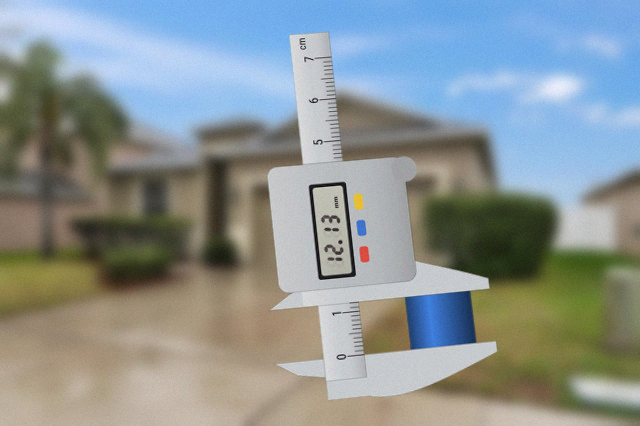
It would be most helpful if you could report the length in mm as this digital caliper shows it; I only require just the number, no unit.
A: 12.13
